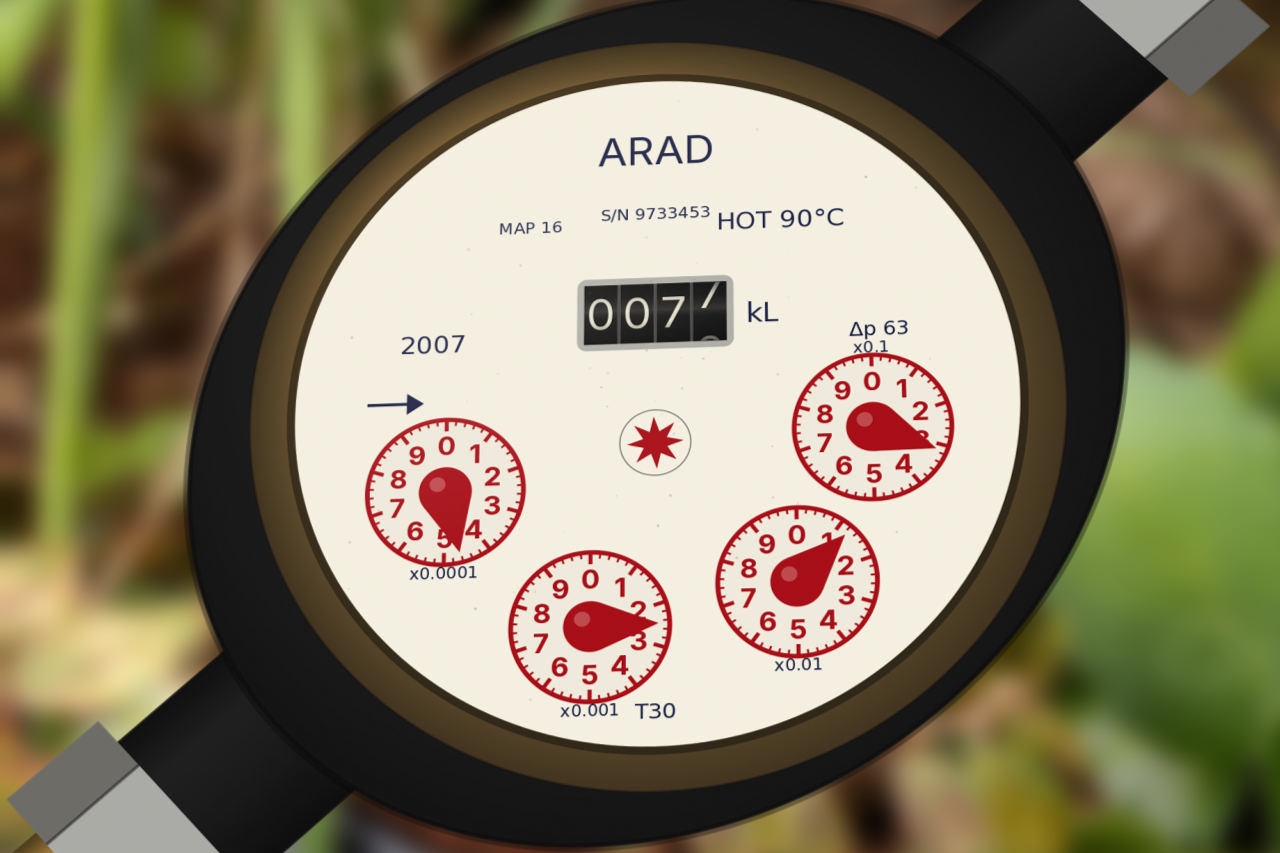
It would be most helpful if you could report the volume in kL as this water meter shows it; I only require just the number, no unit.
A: 77.3124
